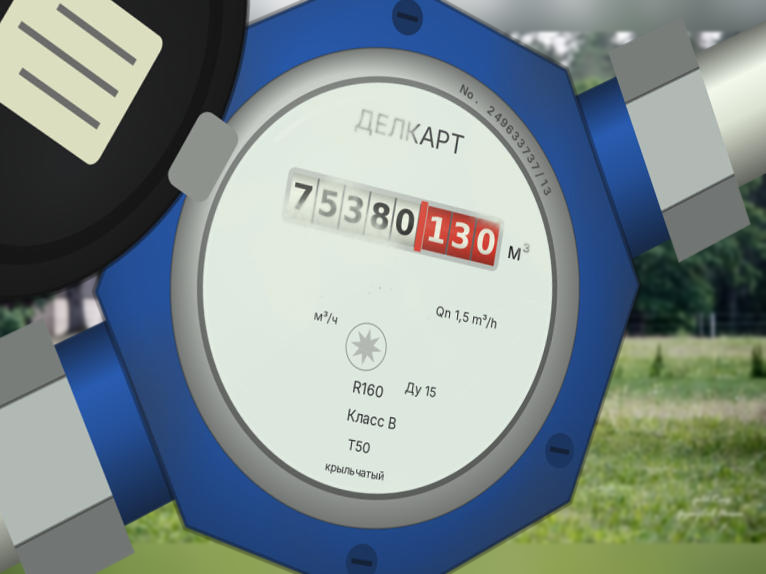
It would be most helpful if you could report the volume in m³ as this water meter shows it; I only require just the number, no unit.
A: 75380.130
